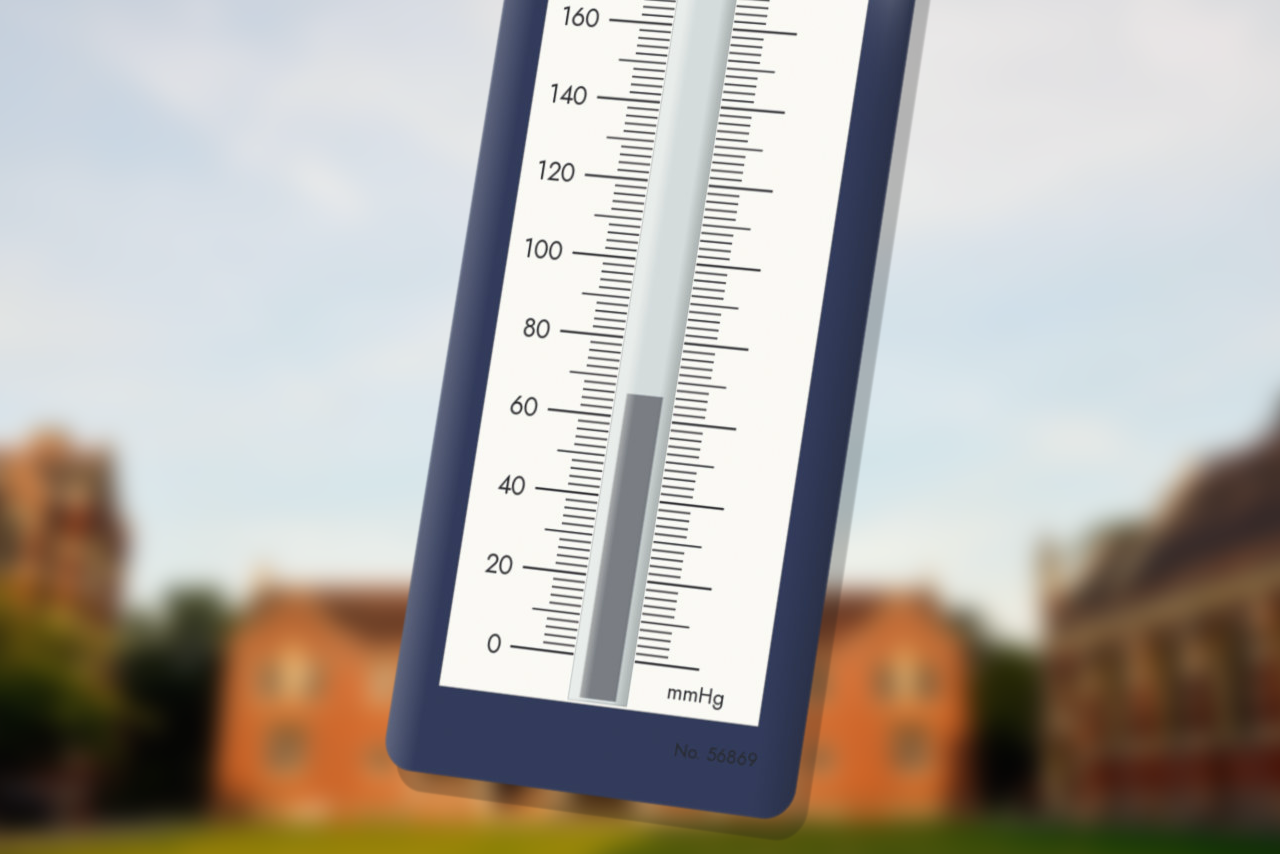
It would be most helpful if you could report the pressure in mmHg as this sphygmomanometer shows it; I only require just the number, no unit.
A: 66
